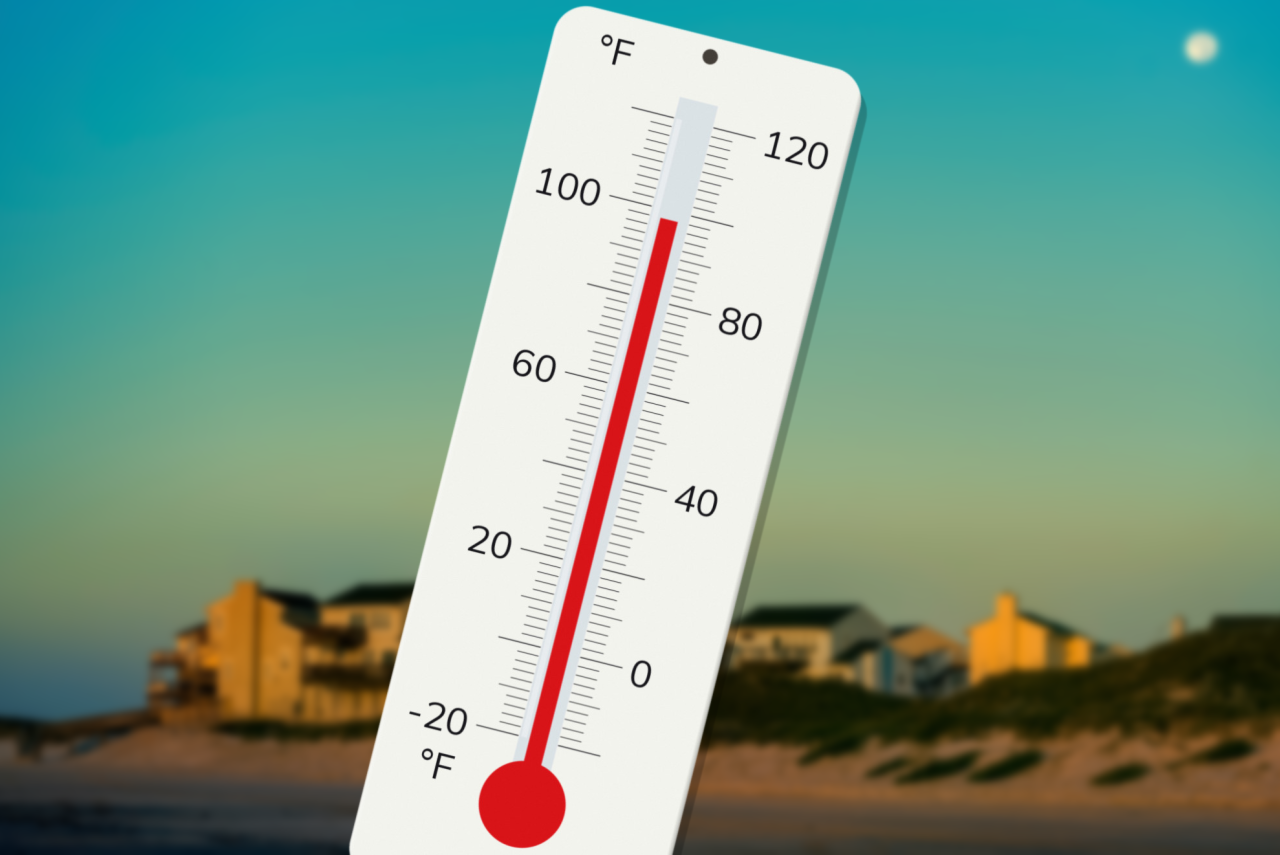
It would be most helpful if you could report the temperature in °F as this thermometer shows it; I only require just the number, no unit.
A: 98
